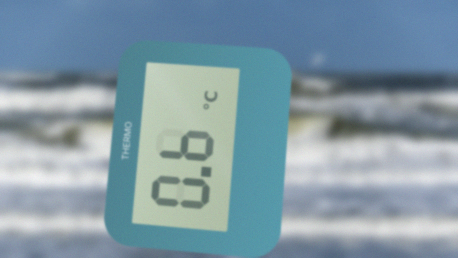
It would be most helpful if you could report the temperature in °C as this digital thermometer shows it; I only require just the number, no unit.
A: 0.6
